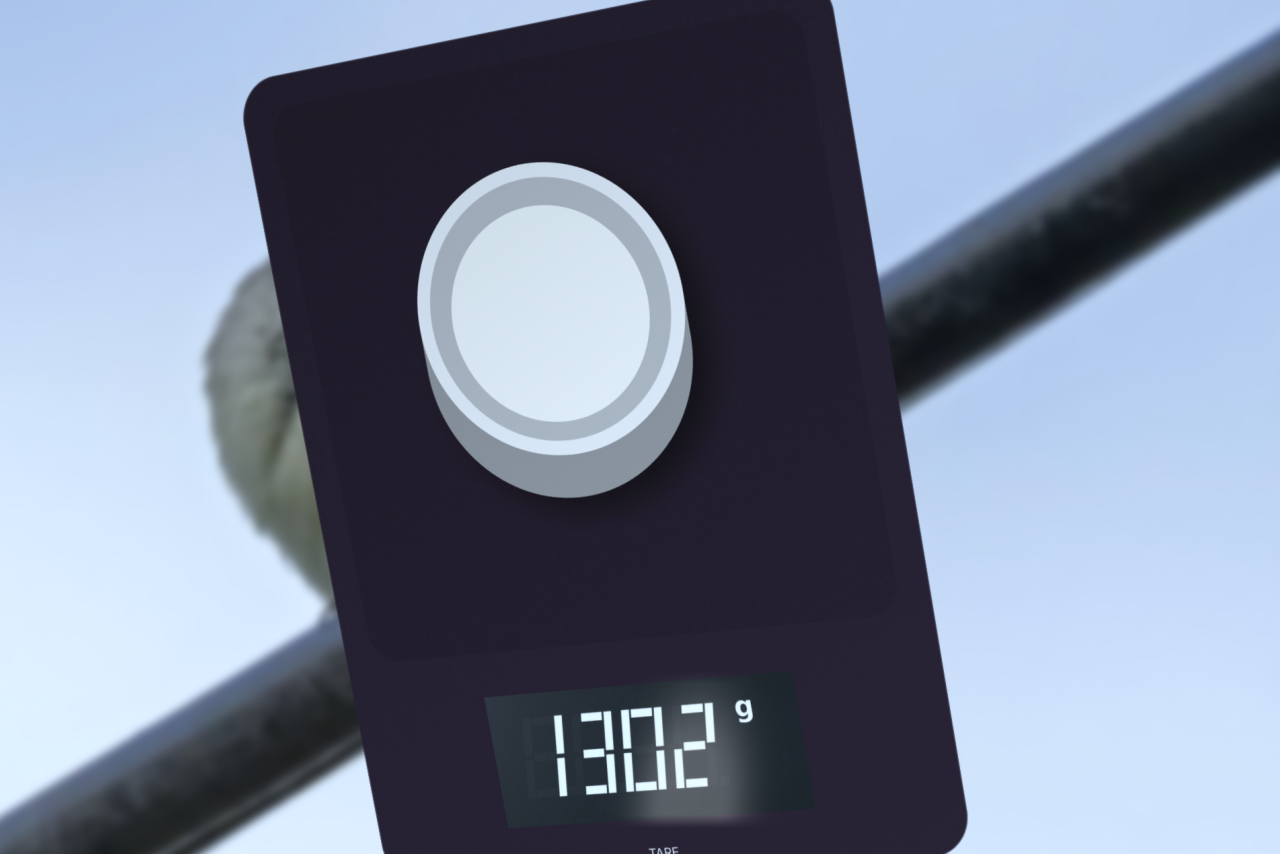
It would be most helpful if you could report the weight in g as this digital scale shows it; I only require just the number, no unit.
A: 1302
